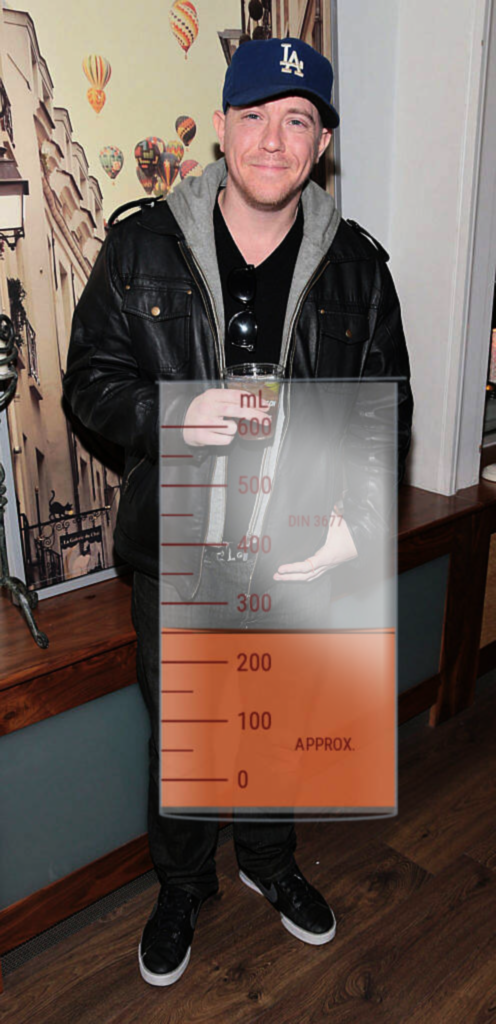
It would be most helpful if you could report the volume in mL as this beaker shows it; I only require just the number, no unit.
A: 250
